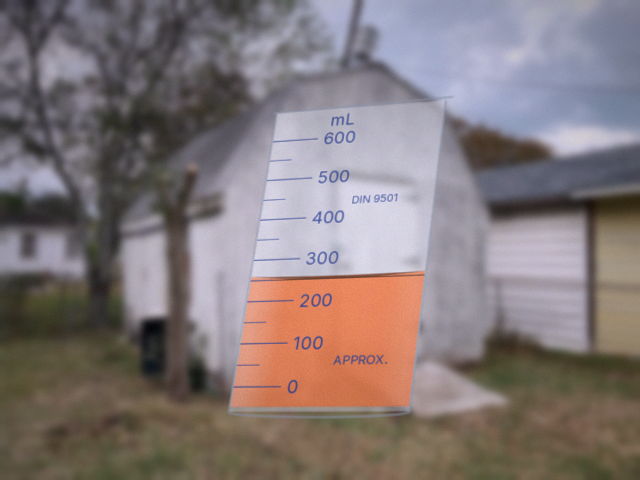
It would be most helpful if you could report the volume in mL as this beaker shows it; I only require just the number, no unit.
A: 250
